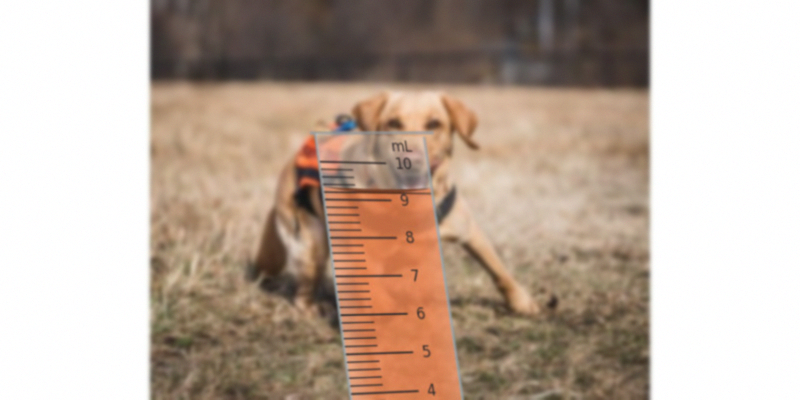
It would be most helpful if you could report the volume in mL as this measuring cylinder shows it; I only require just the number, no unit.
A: 9.2
